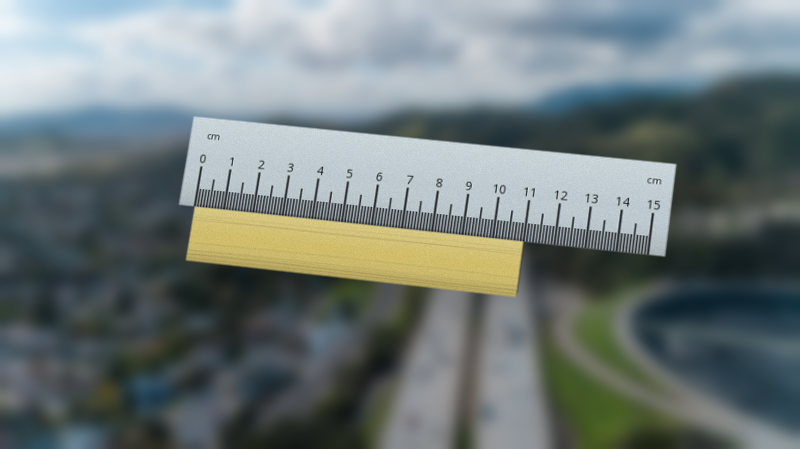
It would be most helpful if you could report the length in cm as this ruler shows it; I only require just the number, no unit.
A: 11
